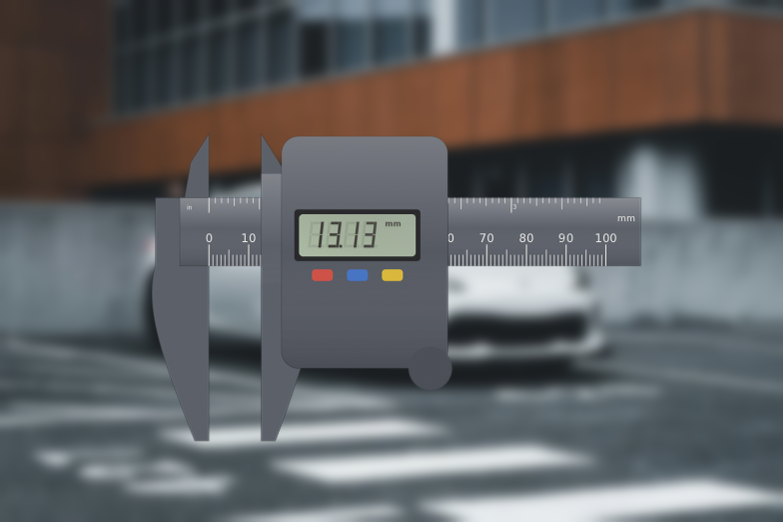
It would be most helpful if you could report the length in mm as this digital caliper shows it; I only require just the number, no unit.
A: 13.13
